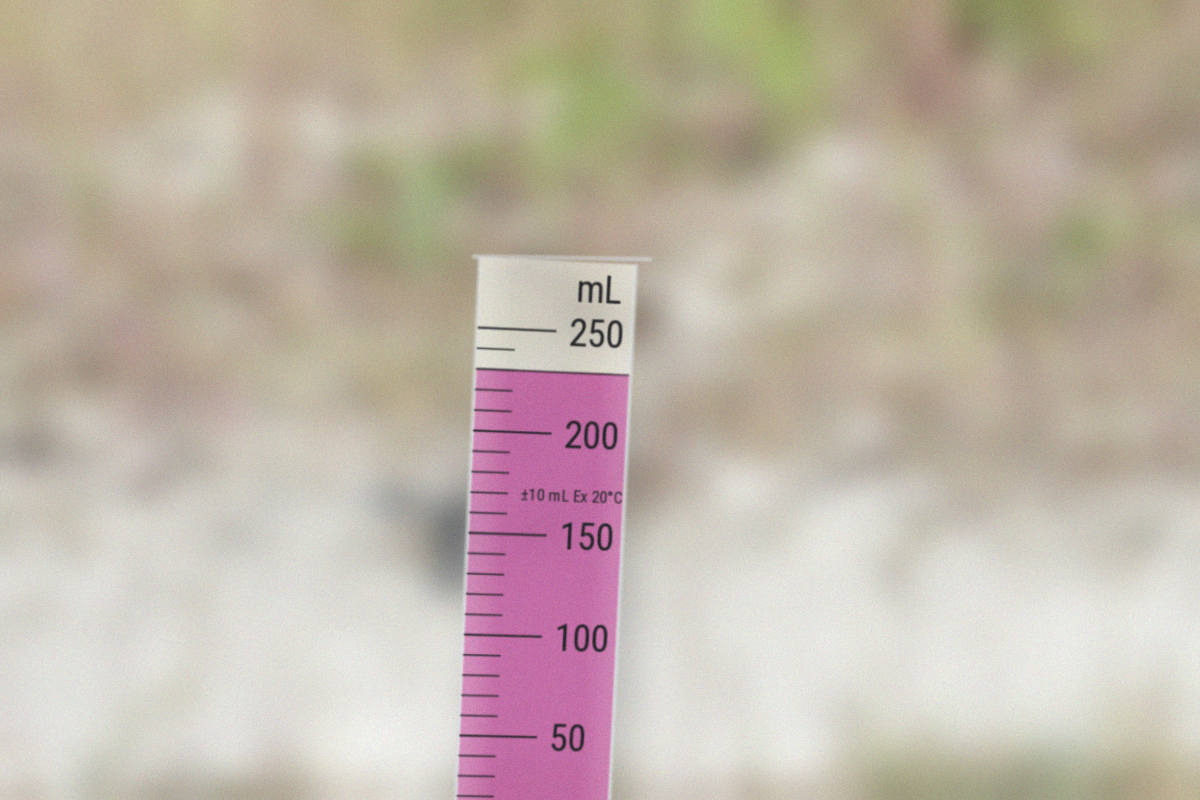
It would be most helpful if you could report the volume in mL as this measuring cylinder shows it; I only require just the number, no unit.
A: 230
